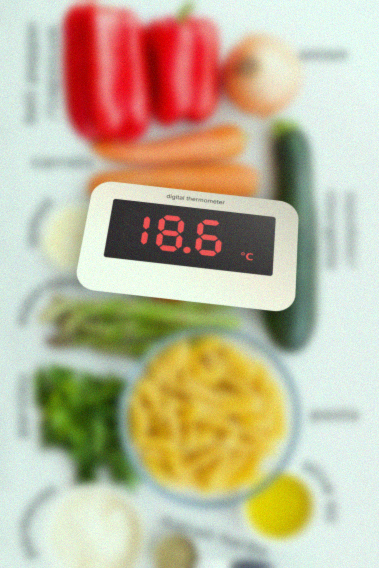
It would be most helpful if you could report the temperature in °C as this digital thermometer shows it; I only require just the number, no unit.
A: 18.6
